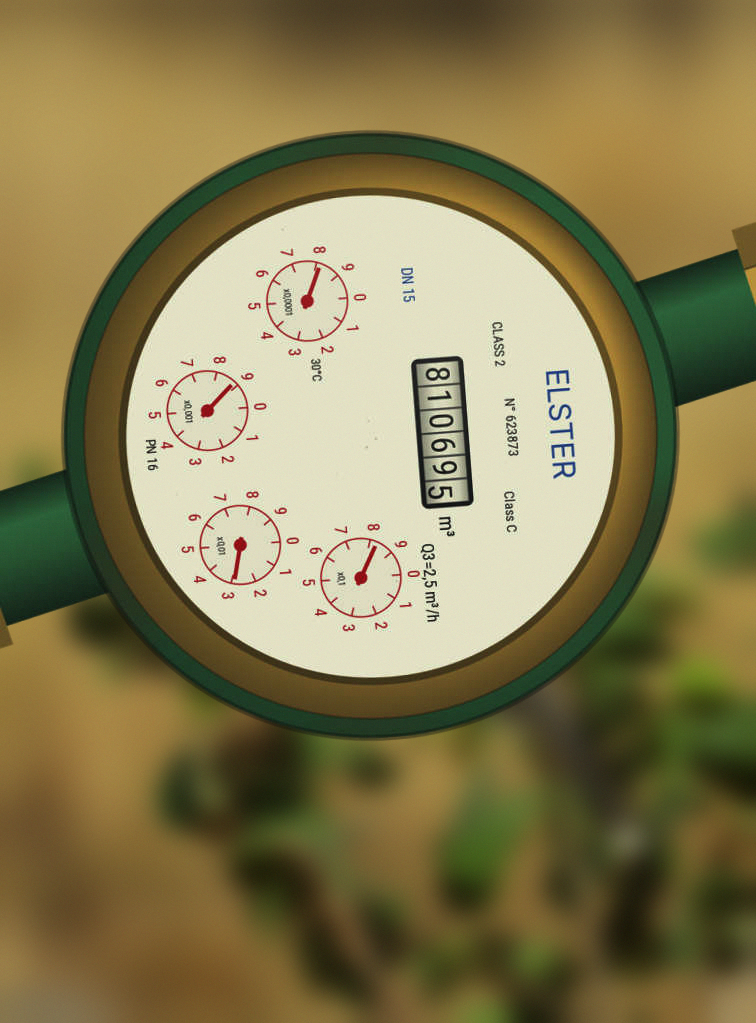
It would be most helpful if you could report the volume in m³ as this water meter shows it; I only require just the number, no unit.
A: 810694.8288
